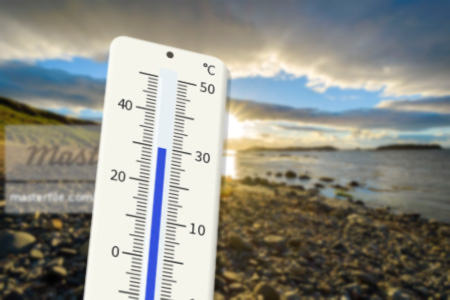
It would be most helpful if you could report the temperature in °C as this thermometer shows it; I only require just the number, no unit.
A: 30
